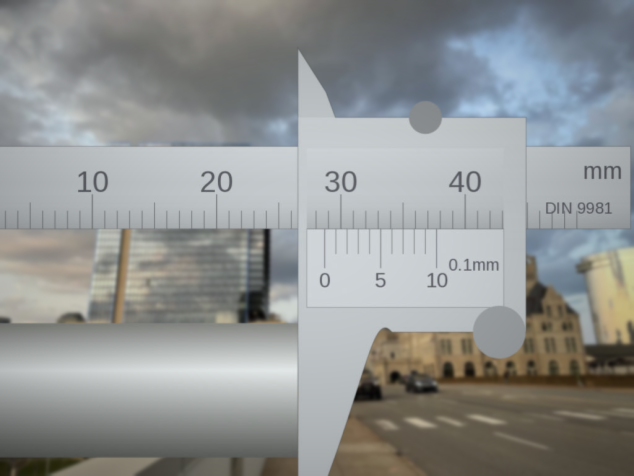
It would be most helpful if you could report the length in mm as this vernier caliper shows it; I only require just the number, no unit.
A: 28.7
